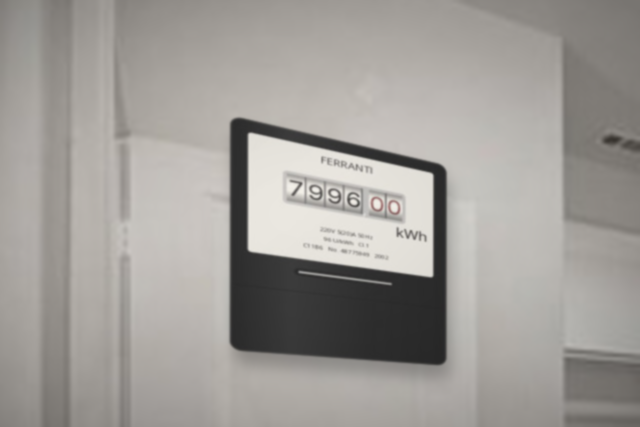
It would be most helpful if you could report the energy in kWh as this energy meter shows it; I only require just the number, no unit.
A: 7996.00
